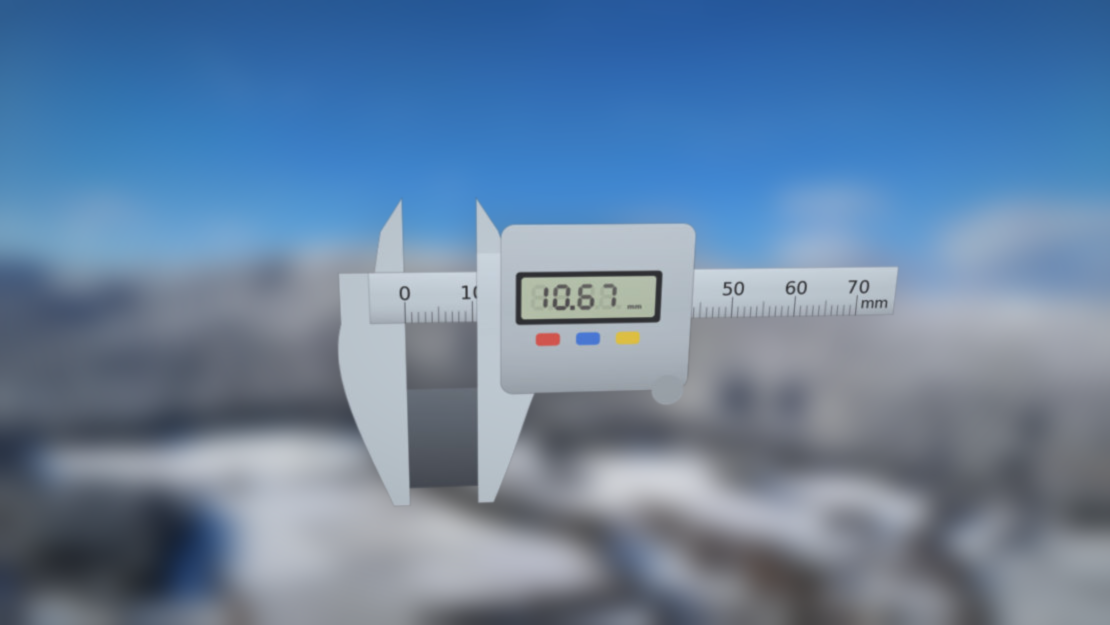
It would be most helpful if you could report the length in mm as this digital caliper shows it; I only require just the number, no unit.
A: 10.67
